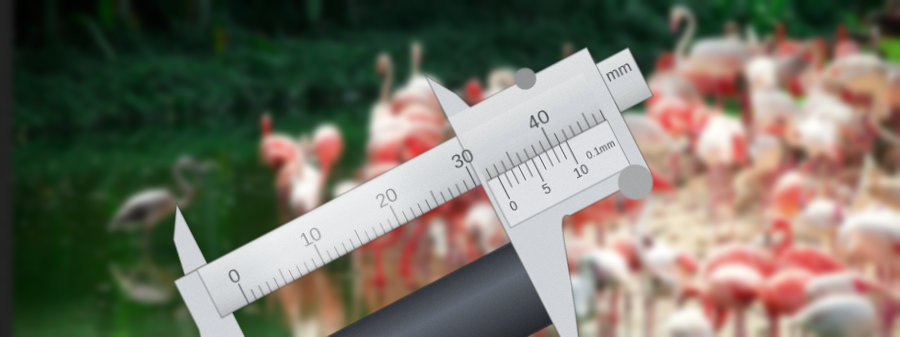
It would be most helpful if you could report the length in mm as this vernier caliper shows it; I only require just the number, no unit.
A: 32.8
